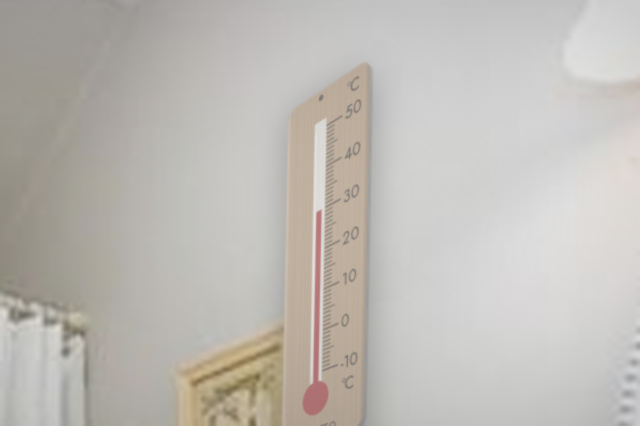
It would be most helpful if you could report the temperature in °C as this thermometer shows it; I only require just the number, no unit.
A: 30
